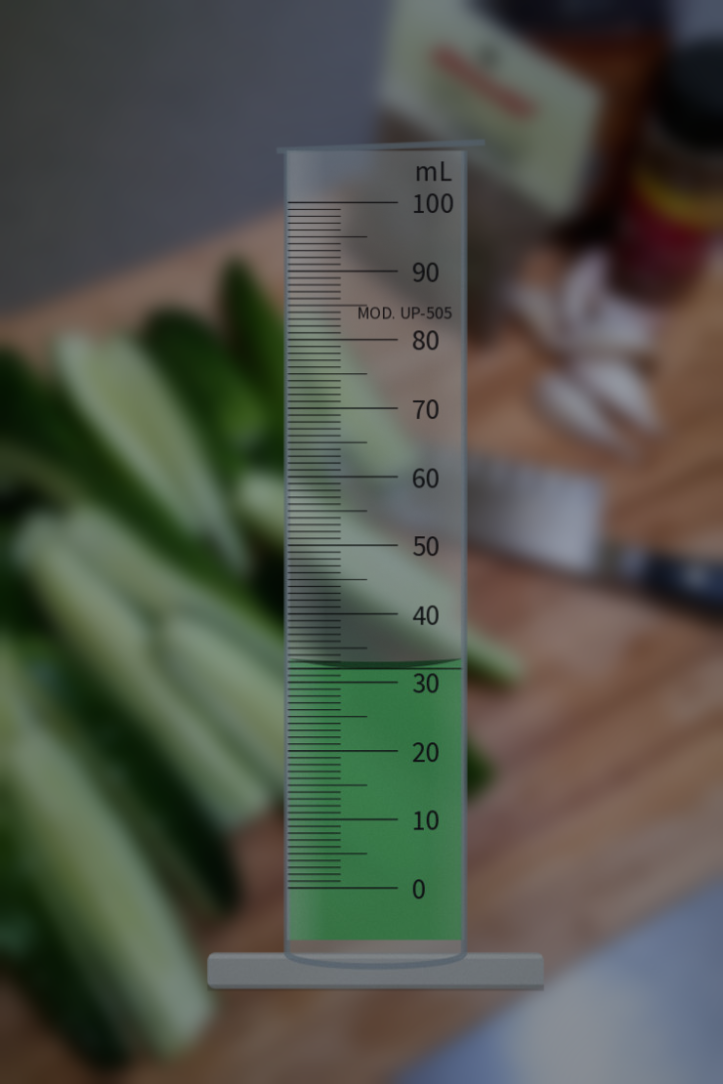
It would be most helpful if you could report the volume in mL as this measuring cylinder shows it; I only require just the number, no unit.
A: 32
